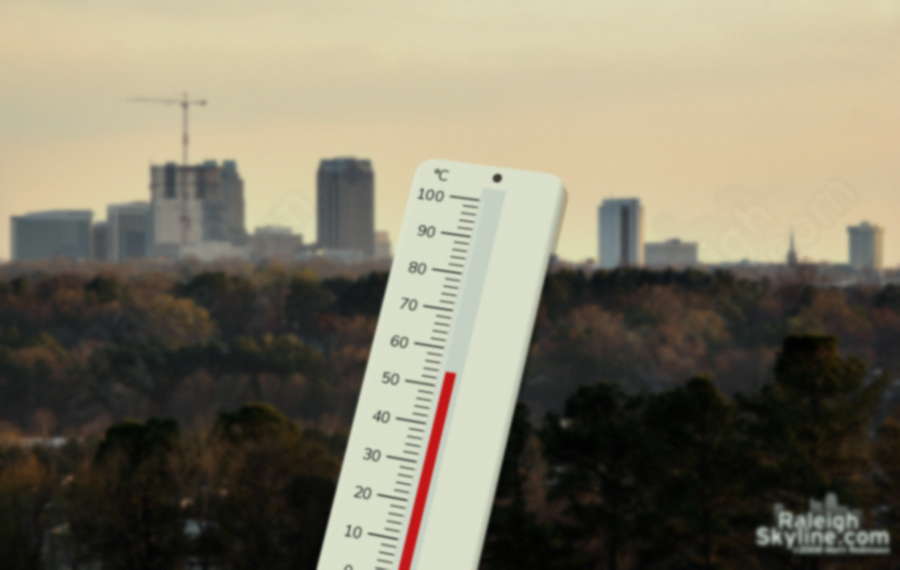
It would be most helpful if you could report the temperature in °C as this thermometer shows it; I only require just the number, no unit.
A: 54
